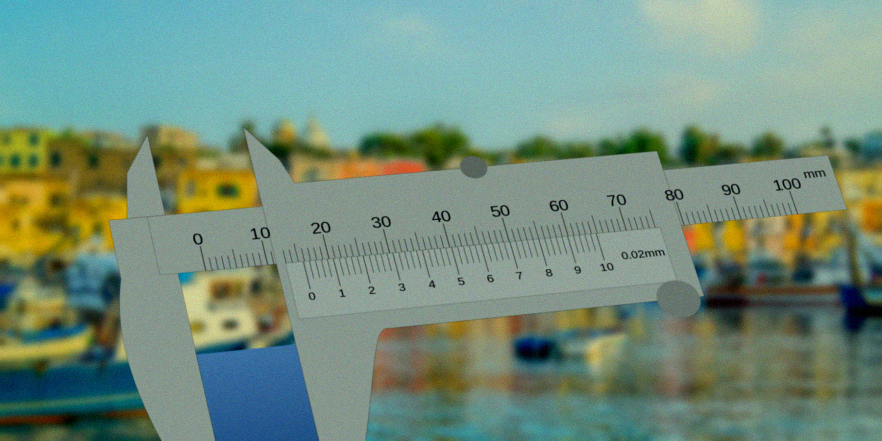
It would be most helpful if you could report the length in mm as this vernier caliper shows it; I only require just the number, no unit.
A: 15.8
